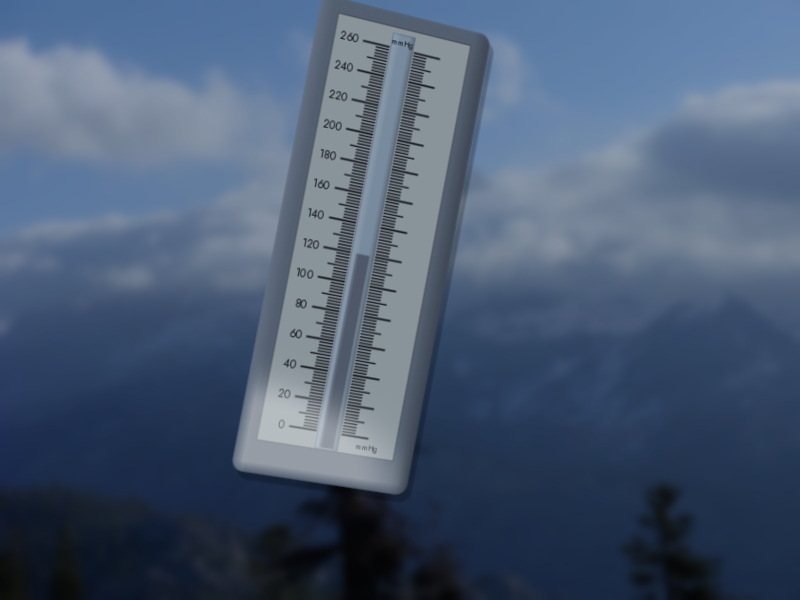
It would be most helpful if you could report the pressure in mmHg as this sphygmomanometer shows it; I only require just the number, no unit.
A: 120
